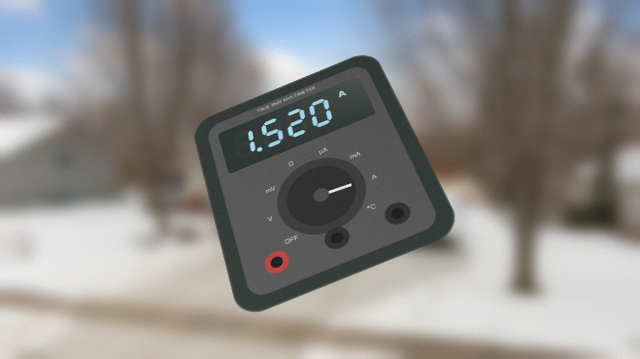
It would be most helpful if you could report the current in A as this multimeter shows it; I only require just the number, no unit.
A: 1.520
